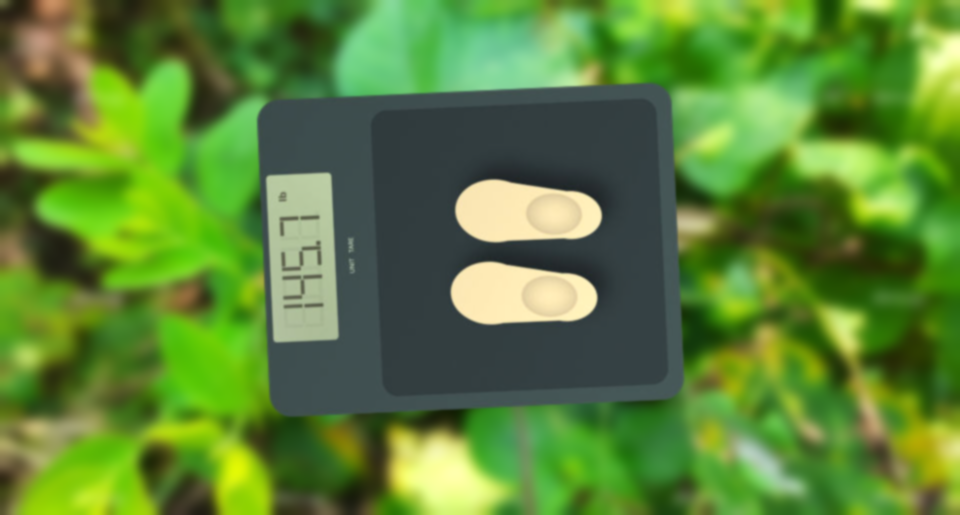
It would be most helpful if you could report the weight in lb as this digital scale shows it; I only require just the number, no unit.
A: 145.7
